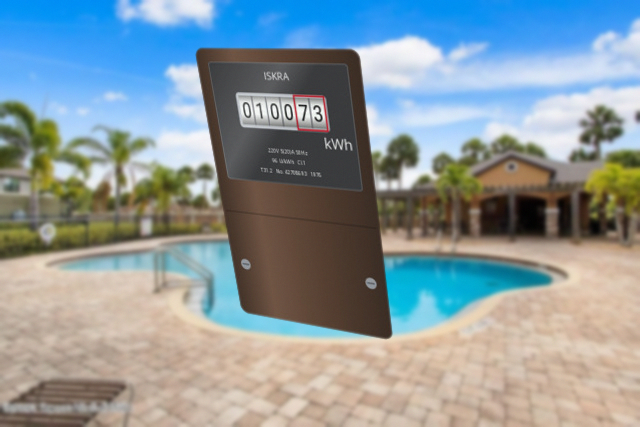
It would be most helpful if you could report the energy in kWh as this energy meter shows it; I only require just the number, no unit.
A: 100.73
